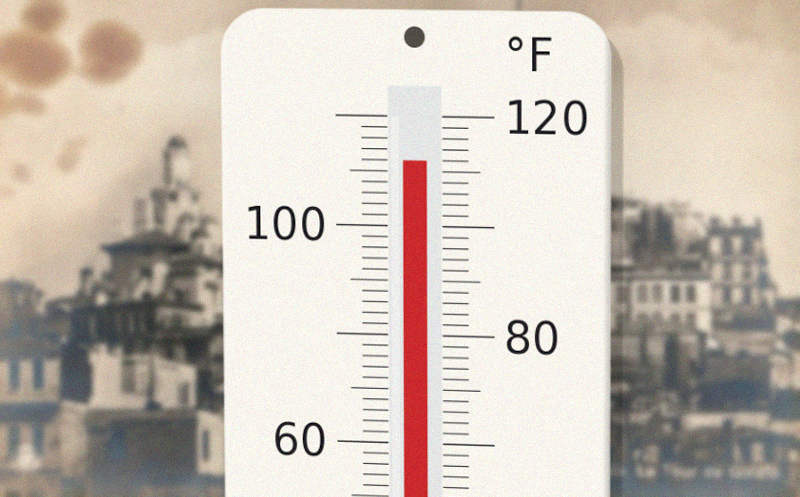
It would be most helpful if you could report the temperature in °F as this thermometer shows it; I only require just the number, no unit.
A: 112
